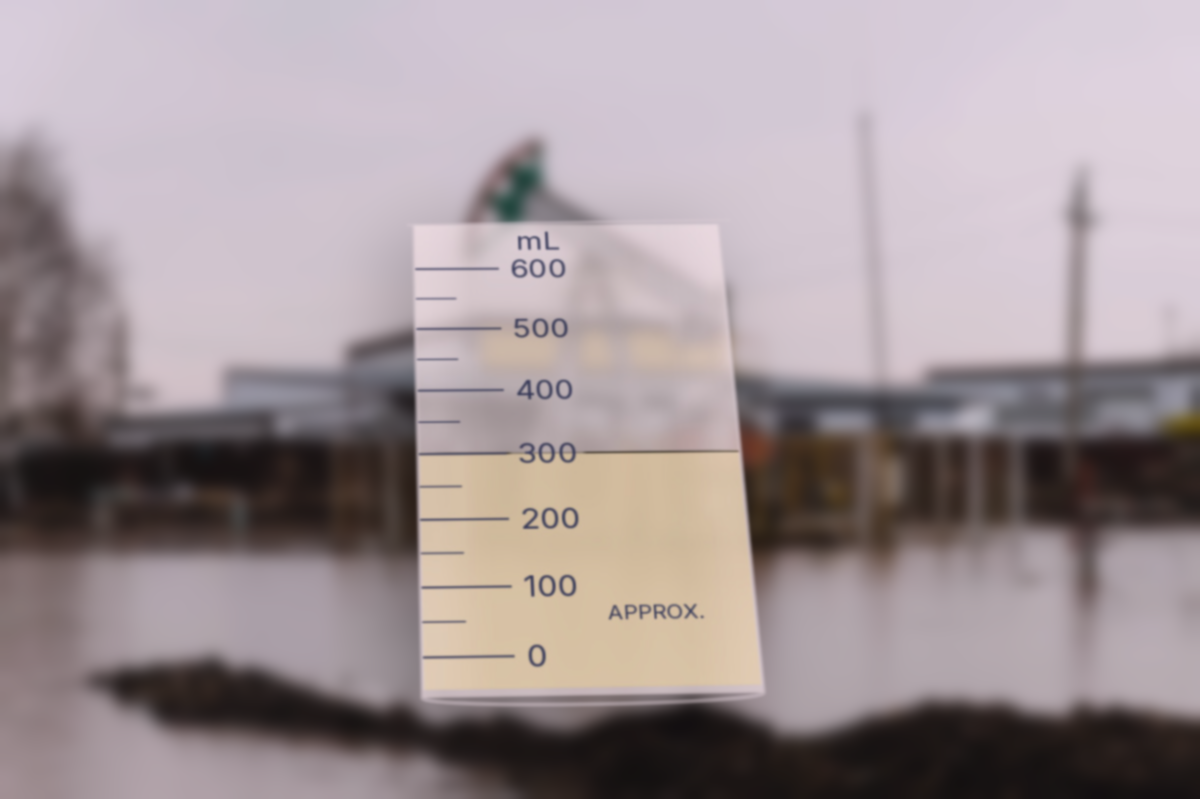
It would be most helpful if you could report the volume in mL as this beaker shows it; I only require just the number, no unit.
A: 300
